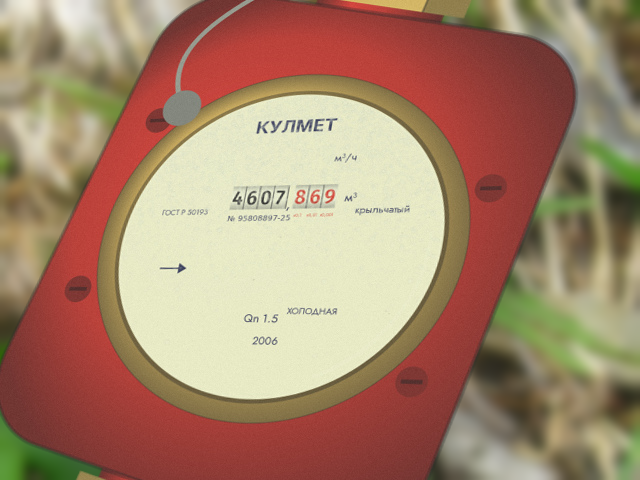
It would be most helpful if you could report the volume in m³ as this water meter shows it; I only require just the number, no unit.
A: 4607.869
